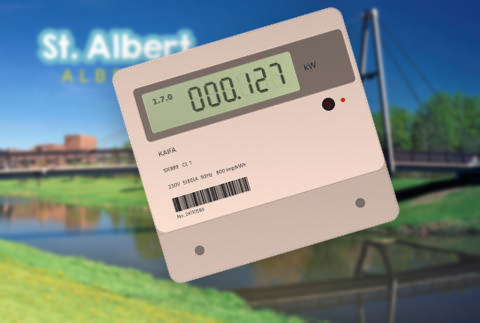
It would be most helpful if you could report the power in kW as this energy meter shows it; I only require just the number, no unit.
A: 0.127
